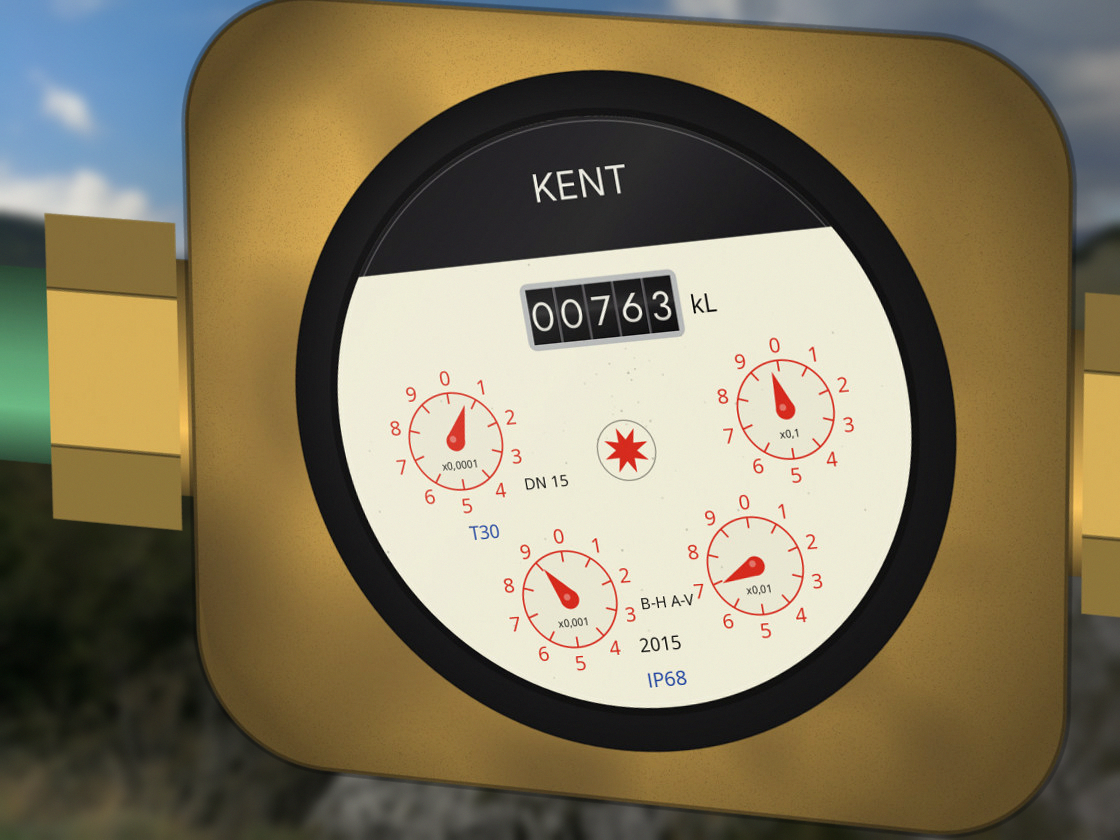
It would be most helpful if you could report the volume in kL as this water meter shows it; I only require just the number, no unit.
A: 762.9690
